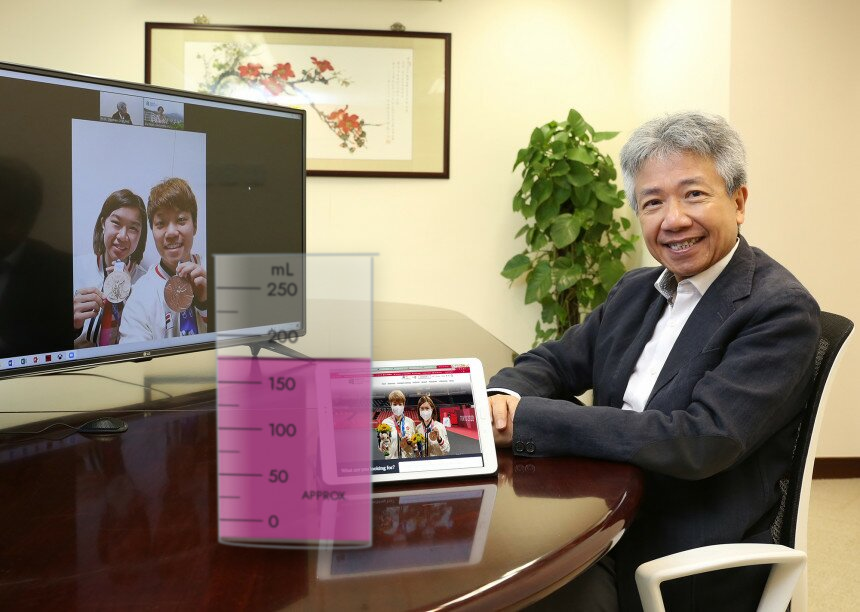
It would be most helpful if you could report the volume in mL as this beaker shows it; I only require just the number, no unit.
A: 175
